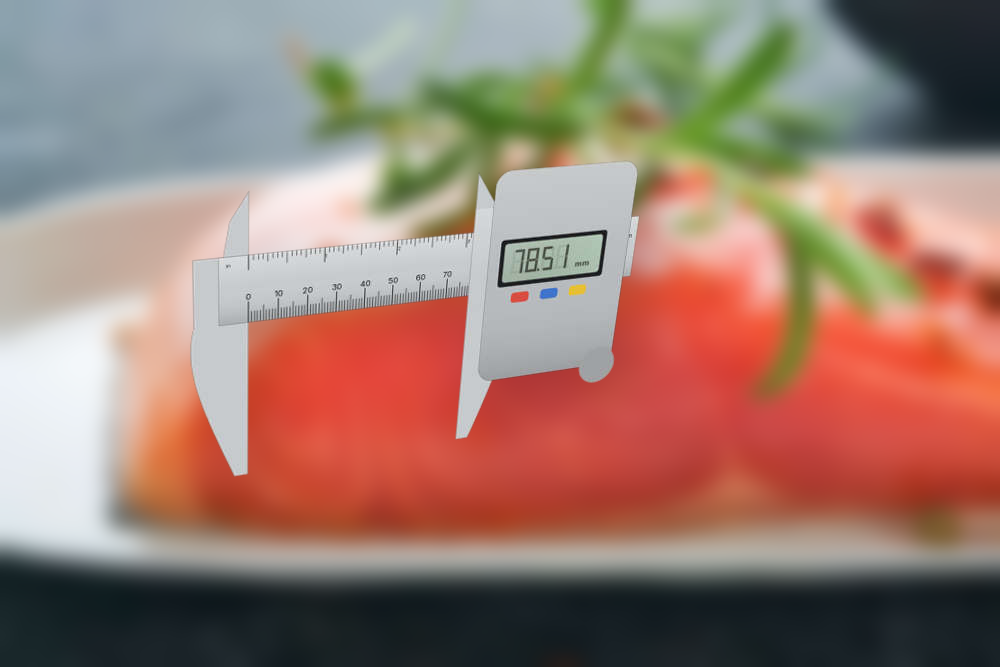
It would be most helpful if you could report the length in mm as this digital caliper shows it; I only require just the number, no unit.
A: 78.51
